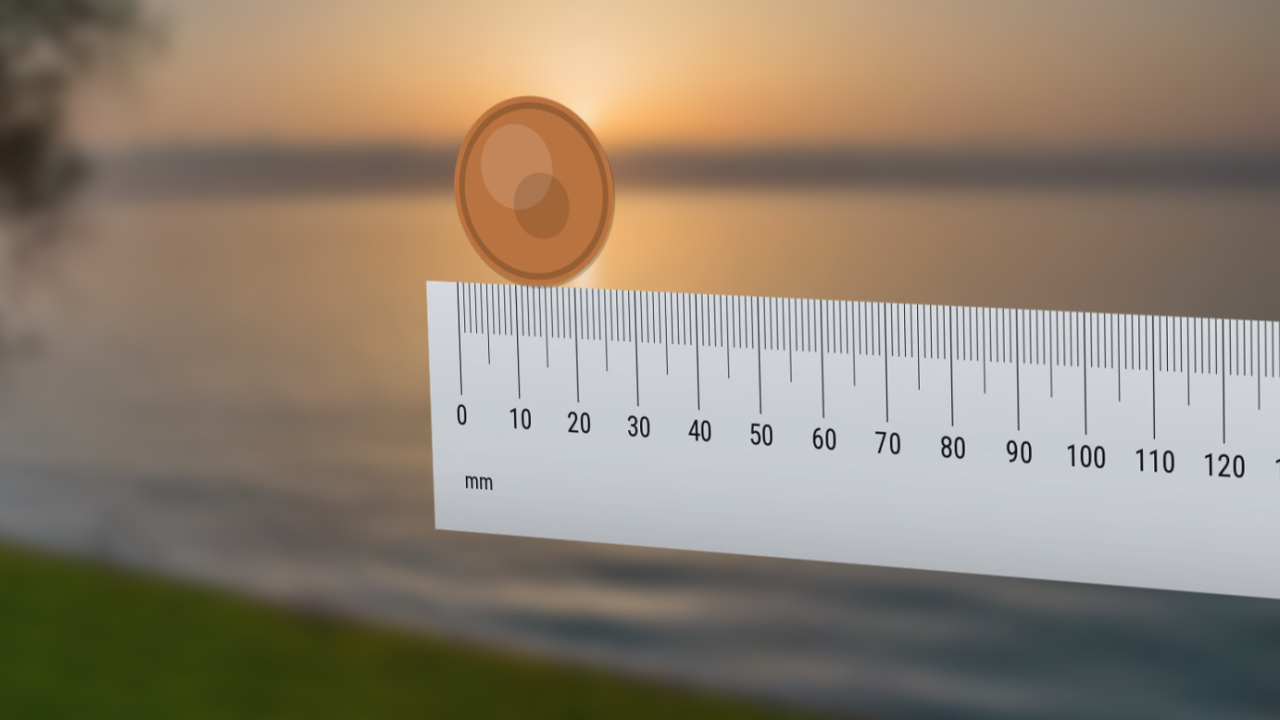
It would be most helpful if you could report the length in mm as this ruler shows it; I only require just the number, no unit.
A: 27
